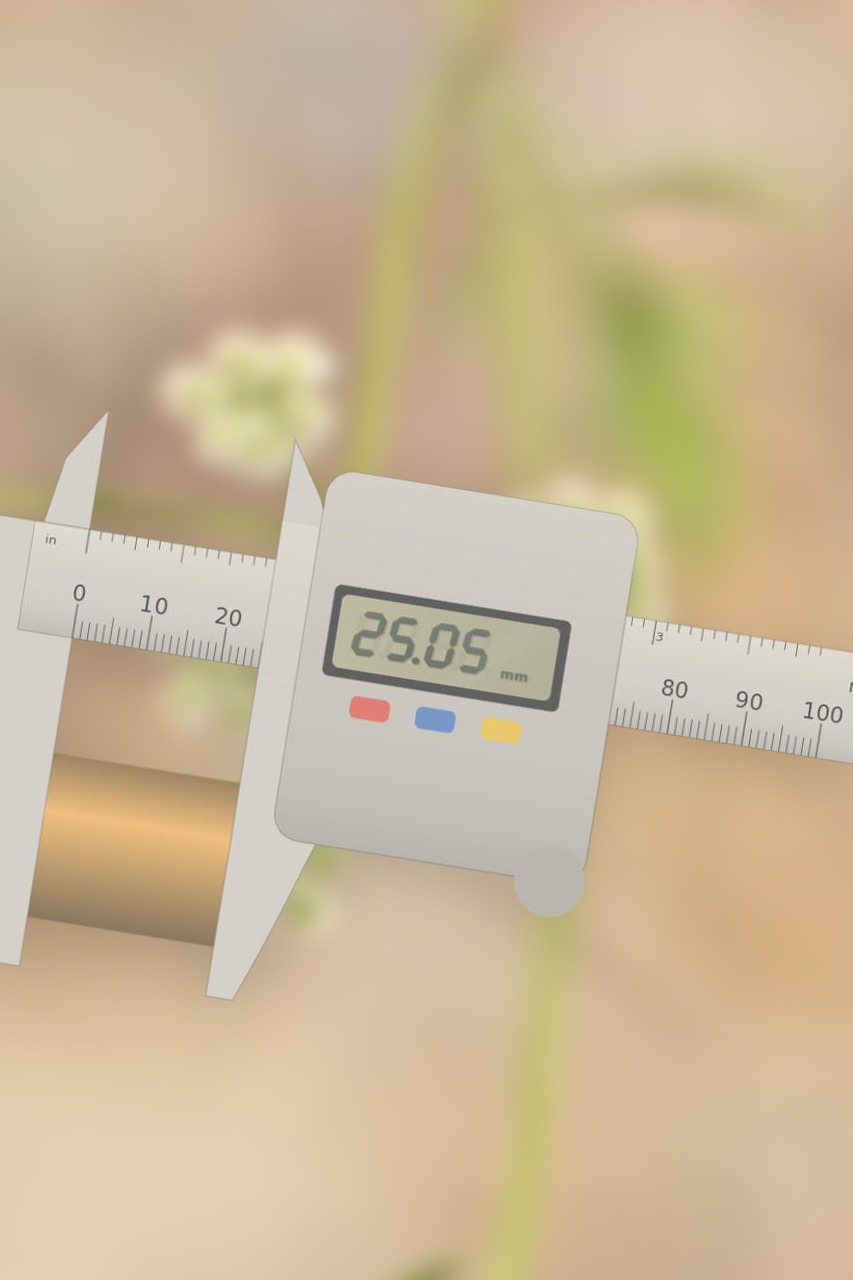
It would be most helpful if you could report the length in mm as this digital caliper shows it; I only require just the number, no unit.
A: 25.05
